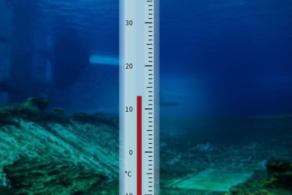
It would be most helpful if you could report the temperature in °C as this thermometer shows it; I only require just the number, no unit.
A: 13
